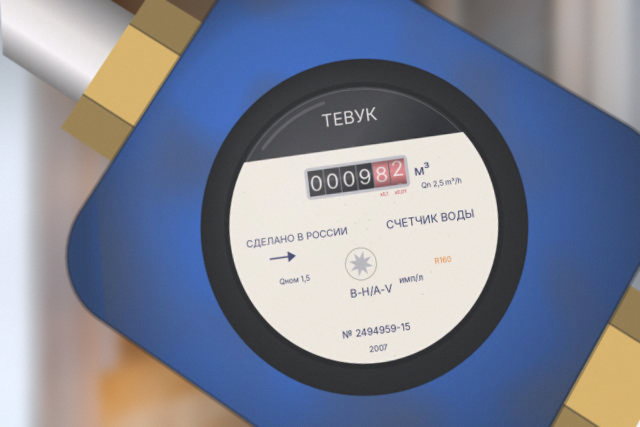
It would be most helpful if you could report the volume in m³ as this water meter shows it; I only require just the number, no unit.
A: 9.82
